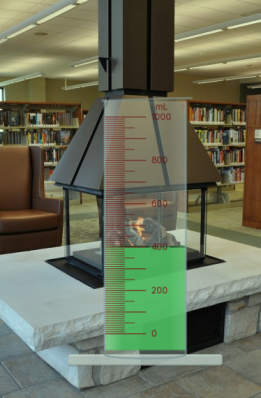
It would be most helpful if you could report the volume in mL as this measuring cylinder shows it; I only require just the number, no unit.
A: 400
